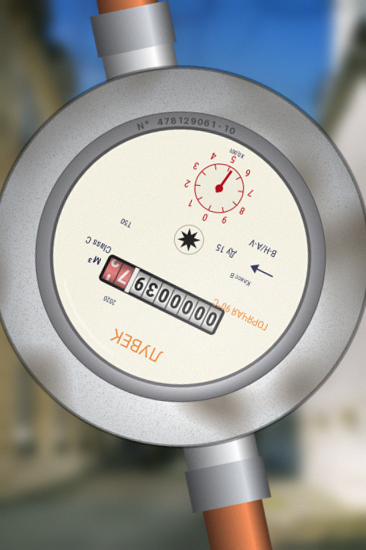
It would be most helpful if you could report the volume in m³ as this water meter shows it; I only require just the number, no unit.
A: 39.715
